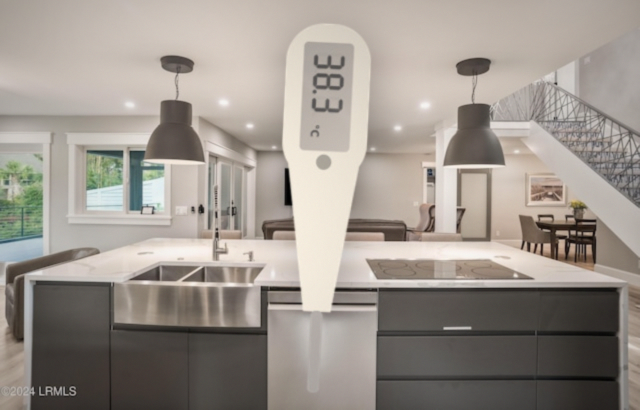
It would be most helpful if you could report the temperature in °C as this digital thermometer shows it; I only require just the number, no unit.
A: 38.3
